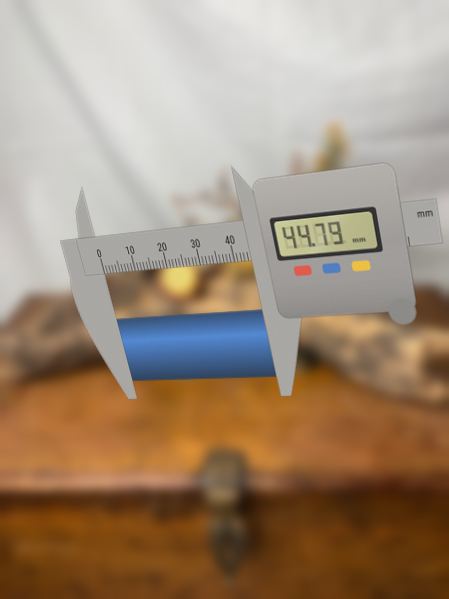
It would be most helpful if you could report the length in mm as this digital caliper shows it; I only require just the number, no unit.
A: 44.79
